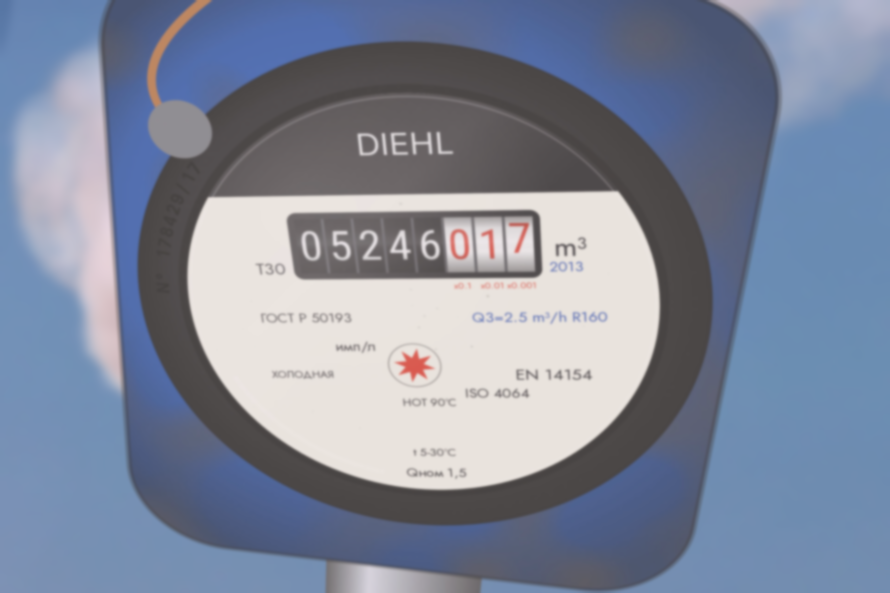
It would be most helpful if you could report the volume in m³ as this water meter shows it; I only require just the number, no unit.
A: 5246.017
